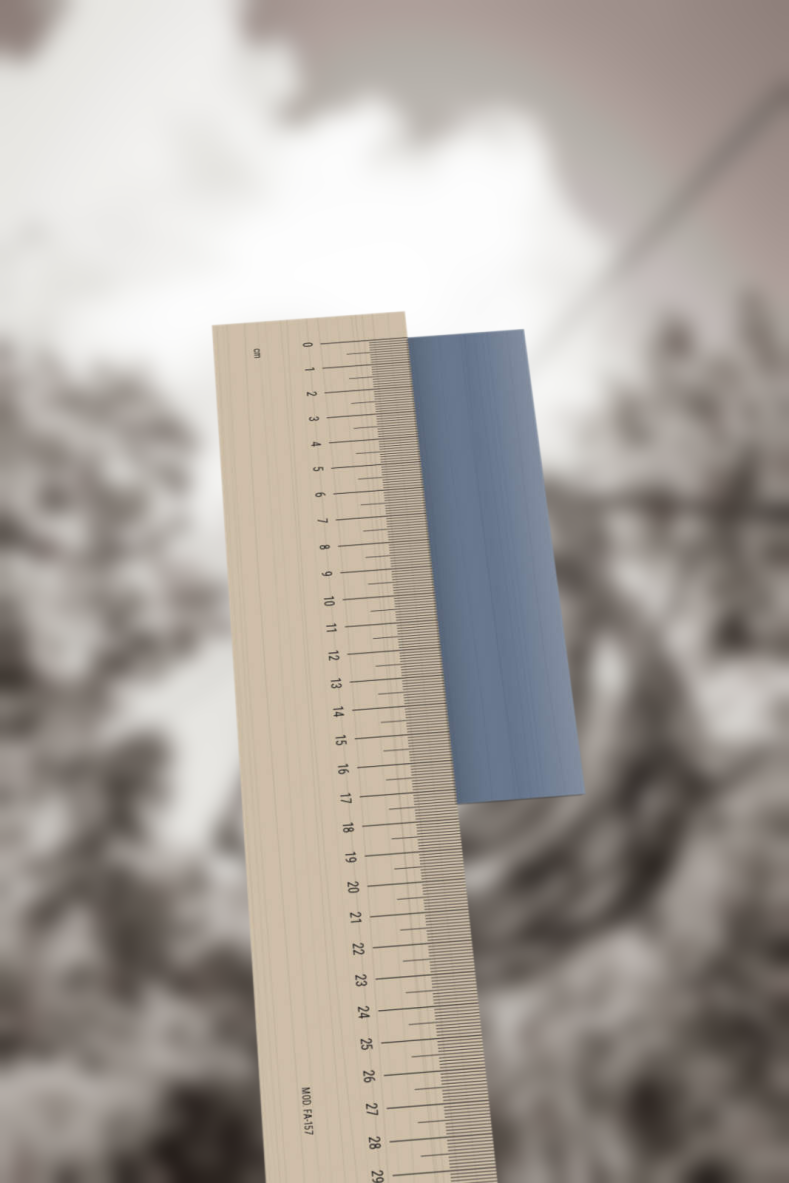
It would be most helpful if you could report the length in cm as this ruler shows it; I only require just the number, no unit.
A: 17.5
